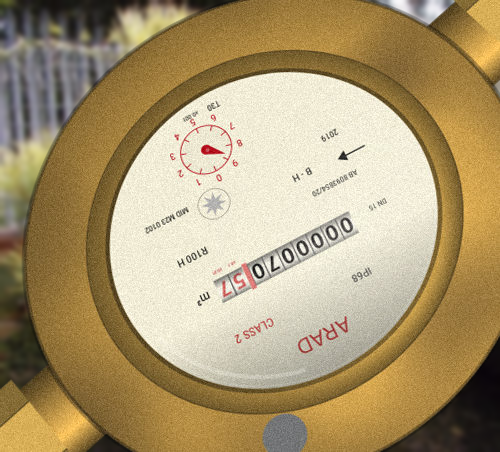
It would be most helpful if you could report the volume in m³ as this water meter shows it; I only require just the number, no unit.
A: 70.578
